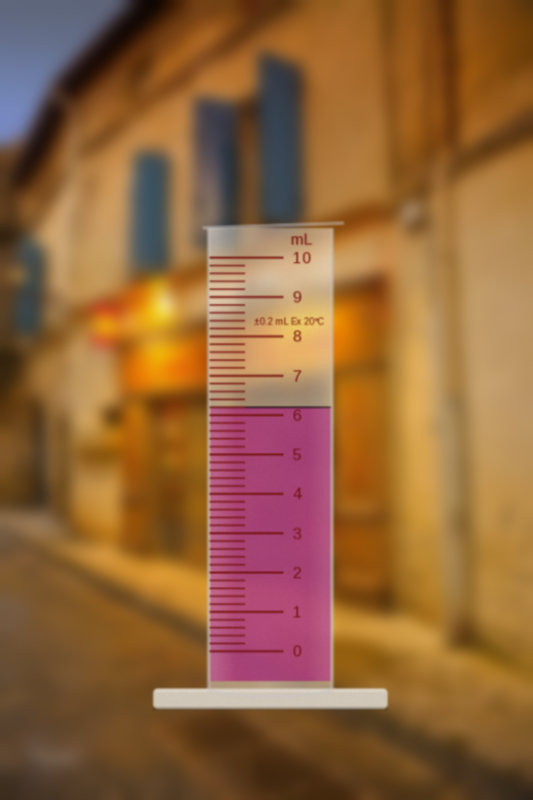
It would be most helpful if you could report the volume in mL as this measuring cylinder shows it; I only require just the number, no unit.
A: 6.2
